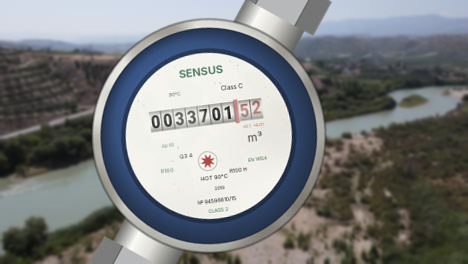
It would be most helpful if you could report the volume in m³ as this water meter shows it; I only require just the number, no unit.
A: 33701.52
